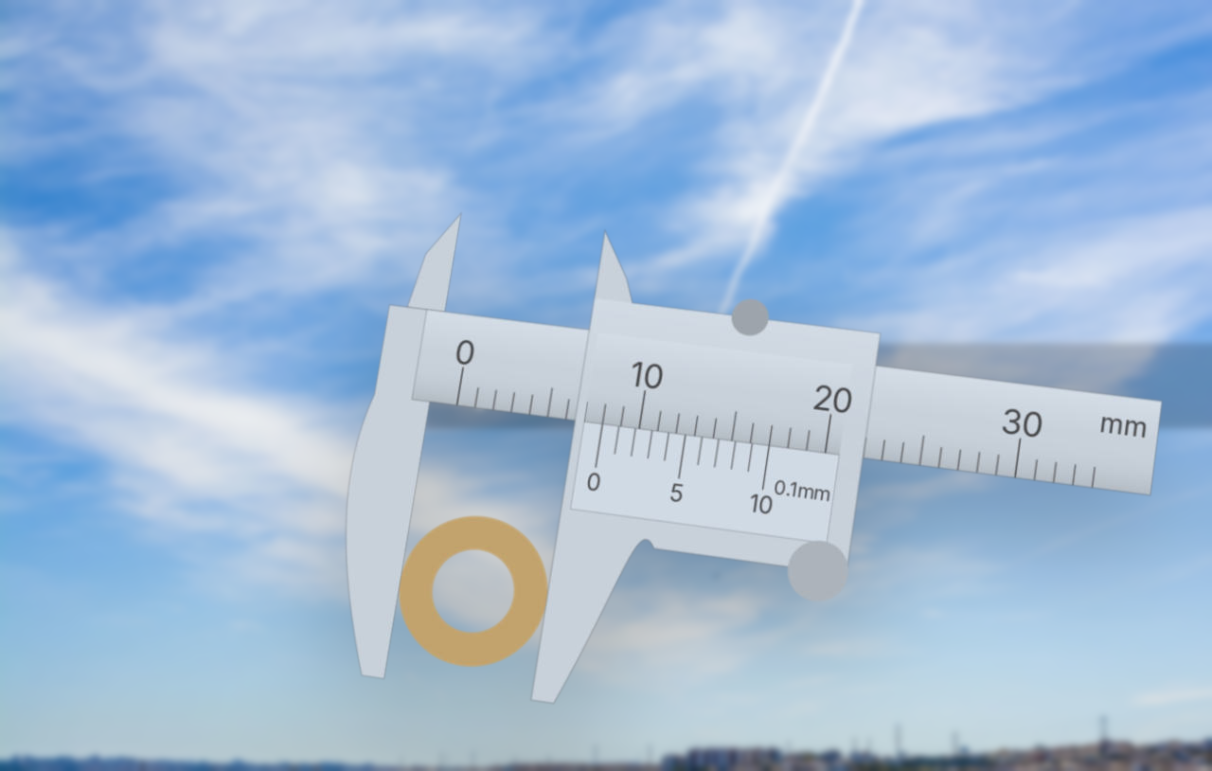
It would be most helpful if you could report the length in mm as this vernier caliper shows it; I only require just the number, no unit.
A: 8.0
